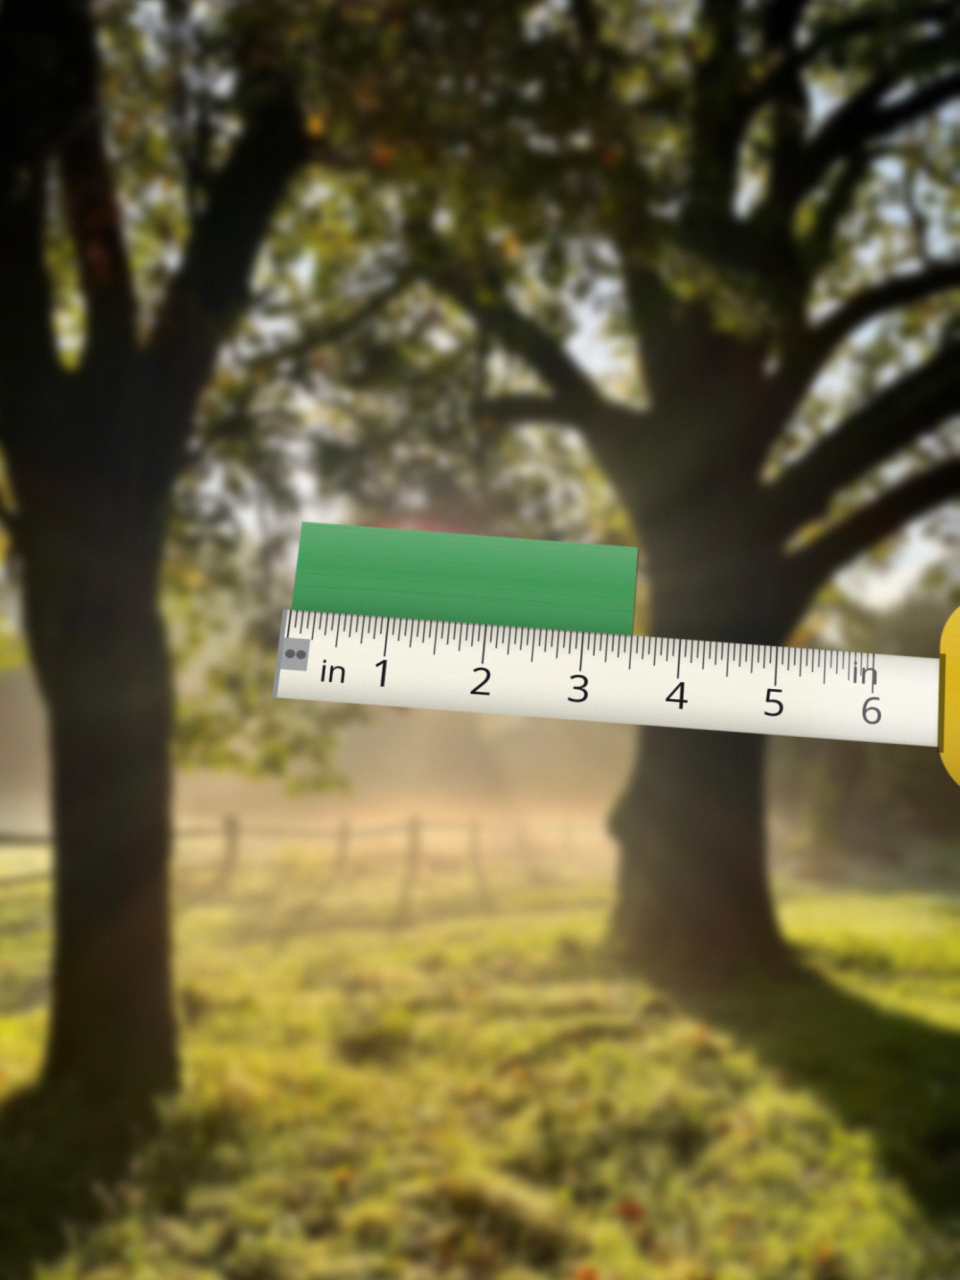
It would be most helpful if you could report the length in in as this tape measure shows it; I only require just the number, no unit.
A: 3.5
